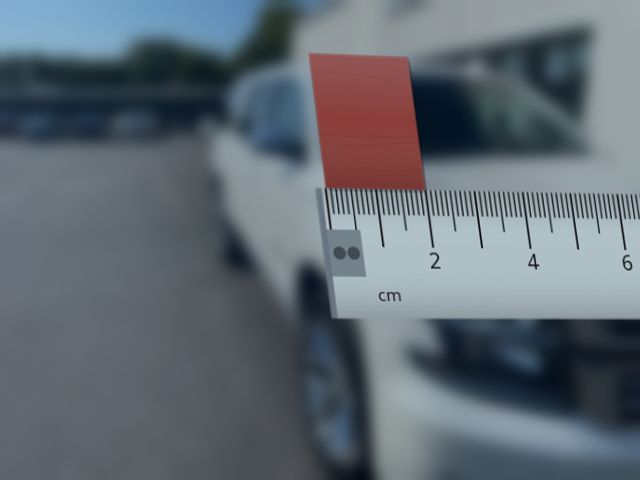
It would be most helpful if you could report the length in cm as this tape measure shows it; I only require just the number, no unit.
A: 2
